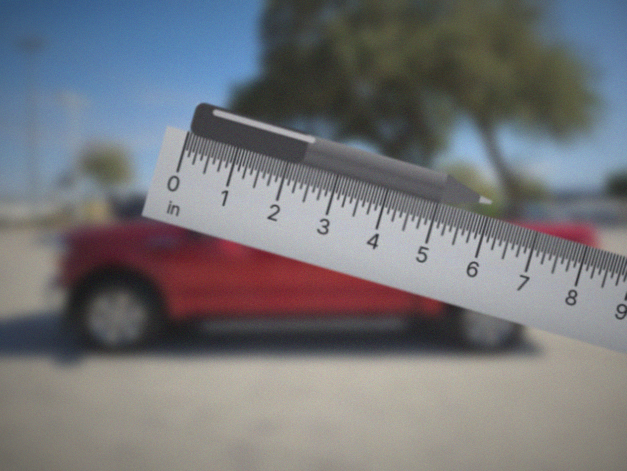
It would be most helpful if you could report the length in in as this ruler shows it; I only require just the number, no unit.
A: 6
